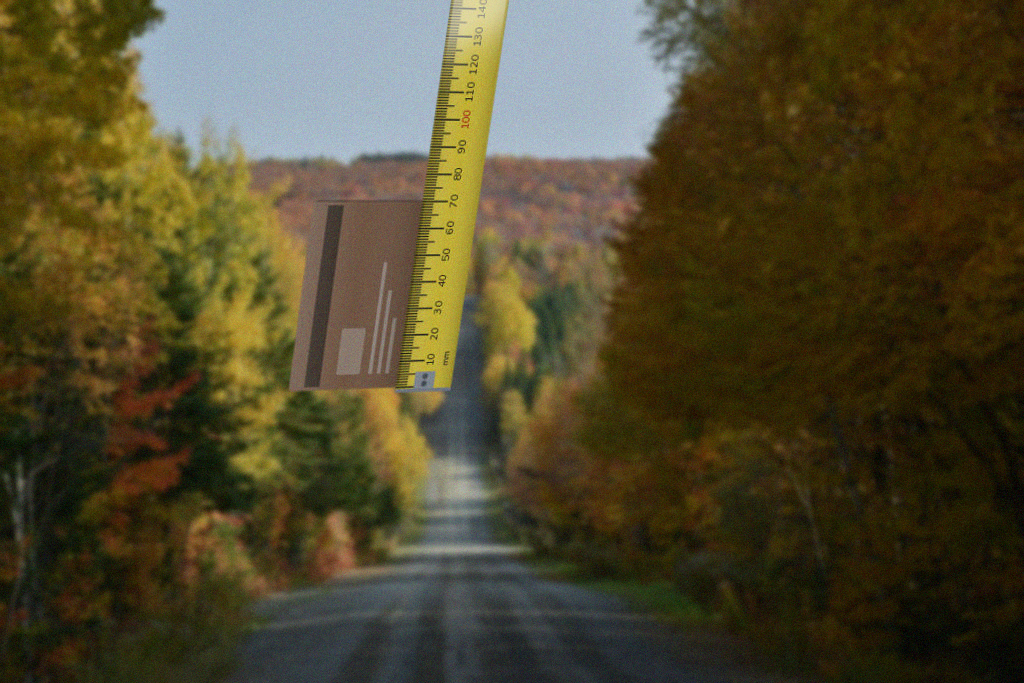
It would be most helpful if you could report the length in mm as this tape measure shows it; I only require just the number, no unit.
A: 70
